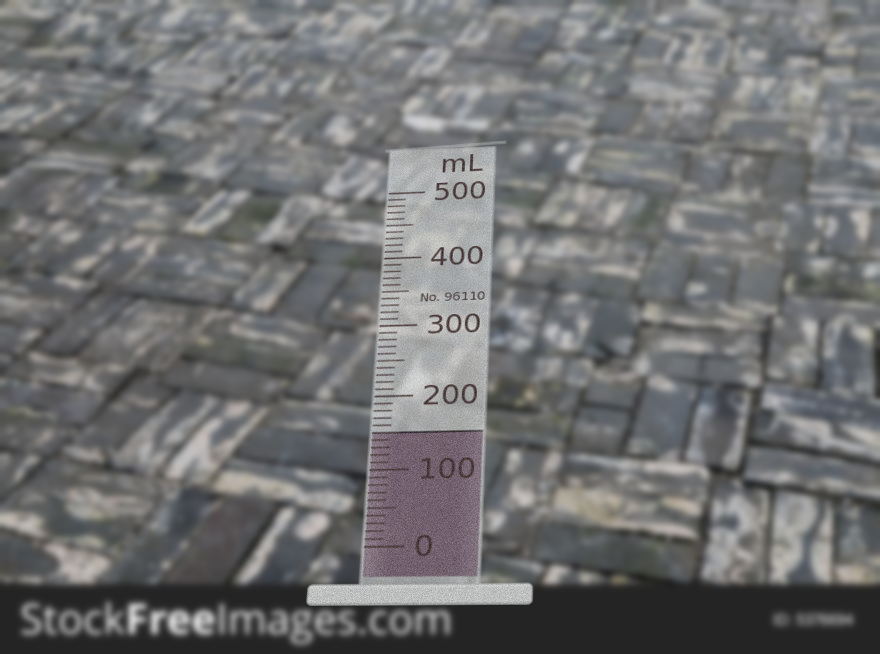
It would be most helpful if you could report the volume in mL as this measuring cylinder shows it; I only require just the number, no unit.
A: 150
